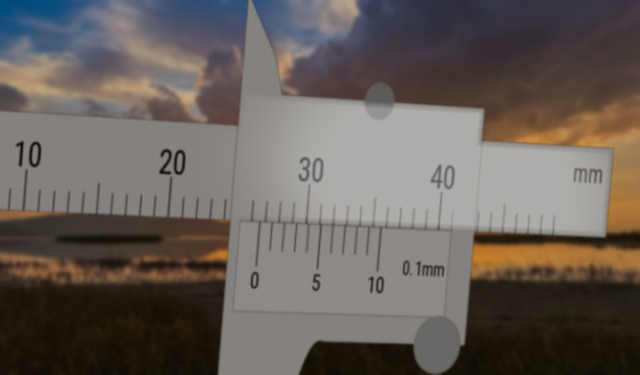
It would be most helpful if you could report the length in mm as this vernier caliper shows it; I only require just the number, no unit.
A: 26.6
